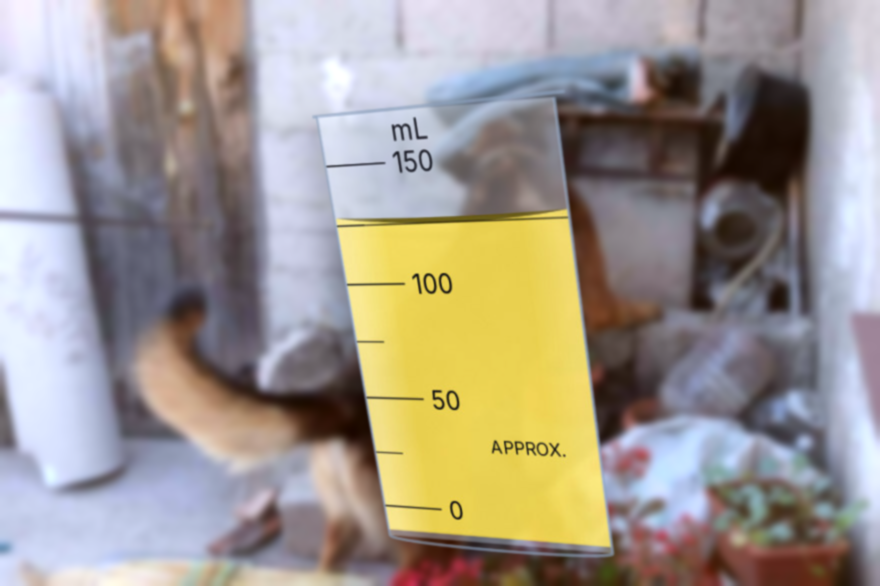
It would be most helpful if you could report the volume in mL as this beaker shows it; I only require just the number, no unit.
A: 125
